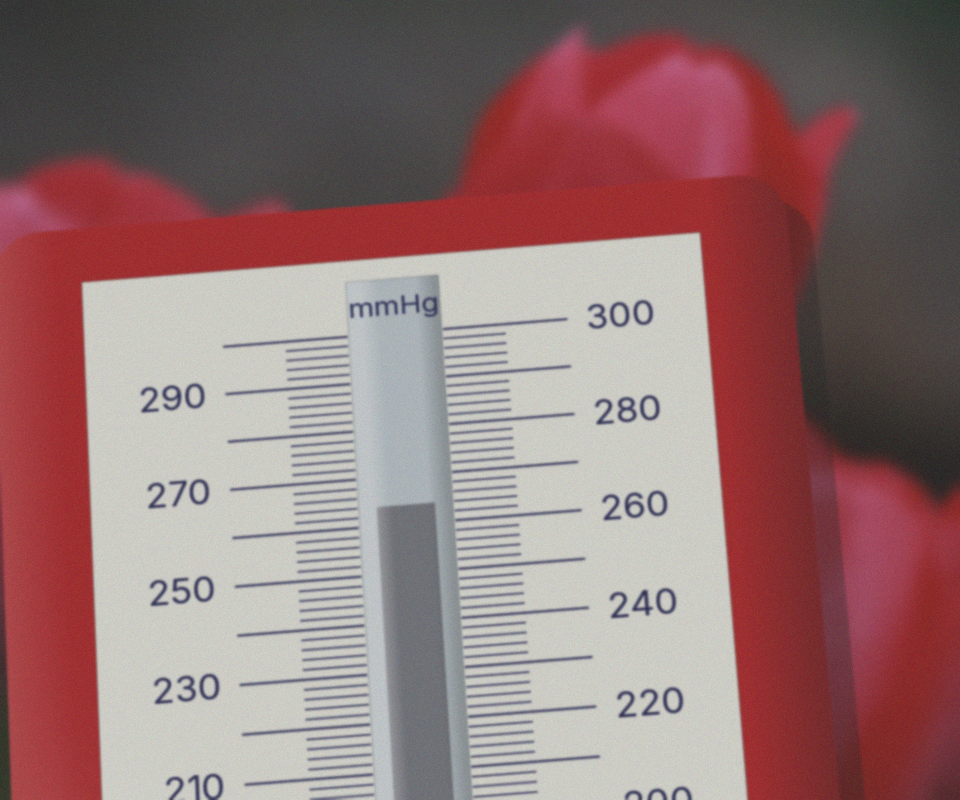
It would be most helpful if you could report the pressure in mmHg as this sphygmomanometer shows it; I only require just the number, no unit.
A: 264
